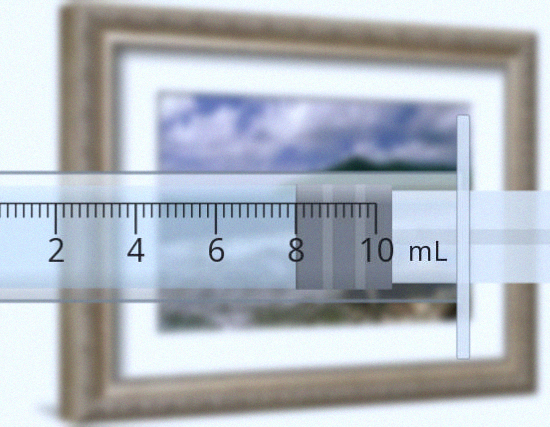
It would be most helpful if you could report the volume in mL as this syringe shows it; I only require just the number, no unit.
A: 8
